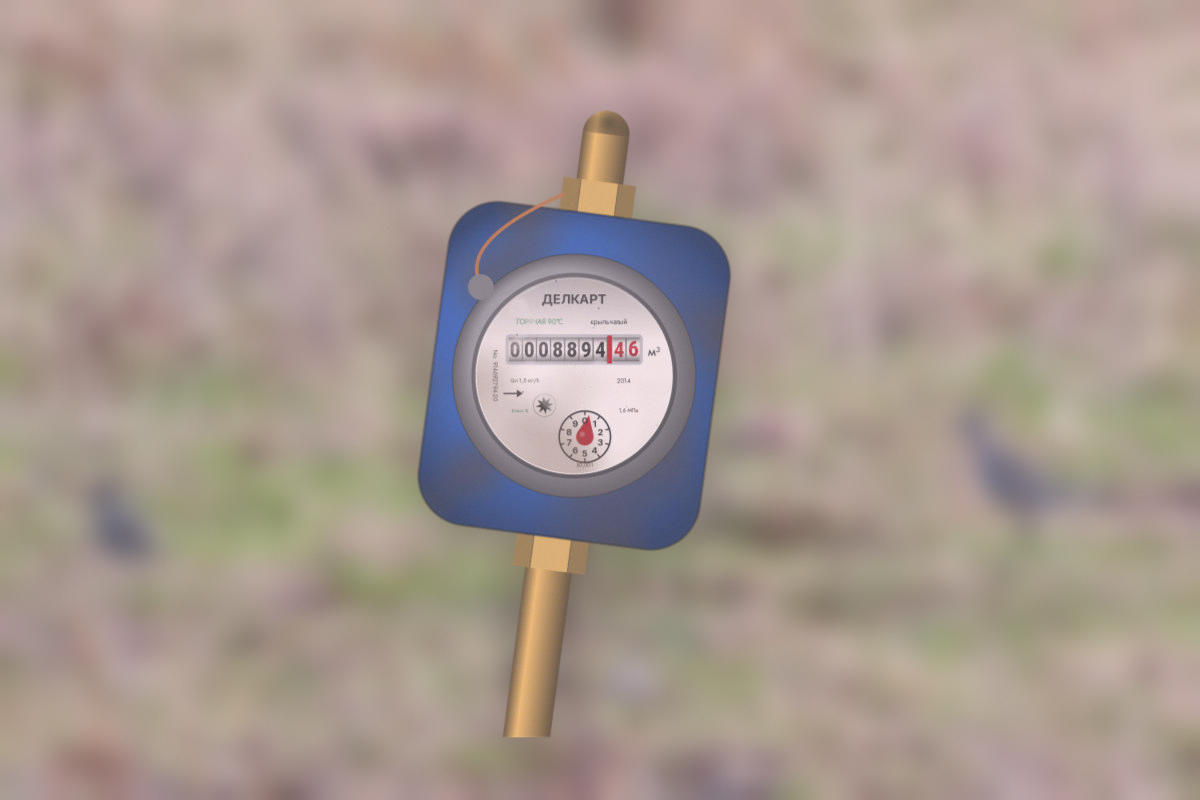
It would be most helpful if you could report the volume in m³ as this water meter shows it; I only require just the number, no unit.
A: 8894.460
